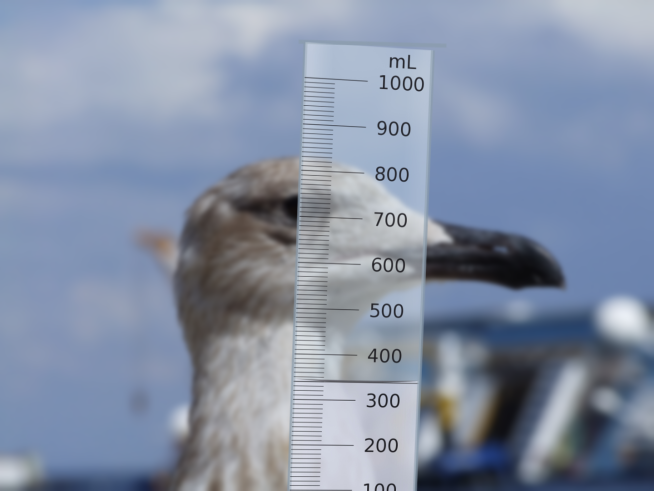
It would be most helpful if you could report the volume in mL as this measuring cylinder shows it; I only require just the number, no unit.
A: 340
